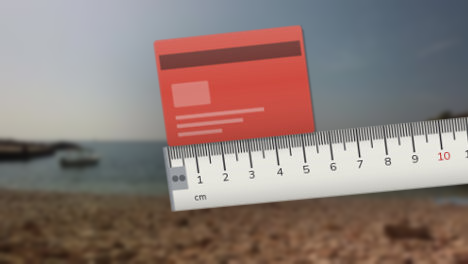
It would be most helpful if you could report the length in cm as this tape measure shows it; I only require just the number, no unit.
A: 5.5
